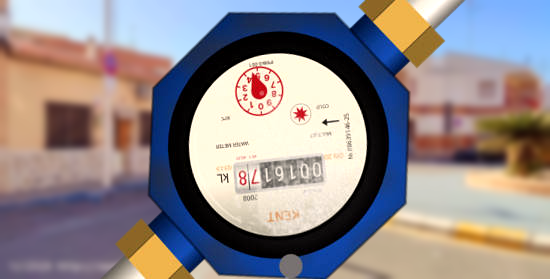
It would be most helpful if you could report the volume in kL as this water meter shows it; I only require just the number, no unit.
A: 161.784
